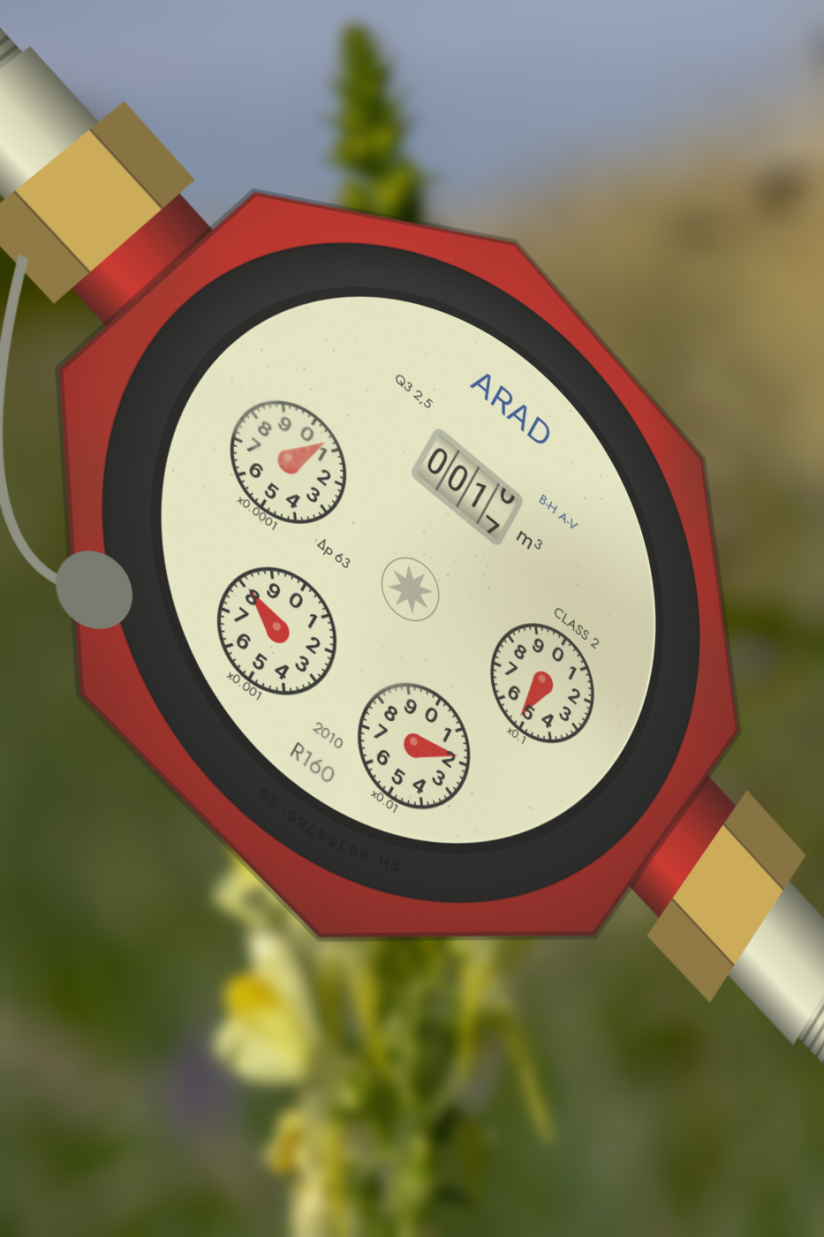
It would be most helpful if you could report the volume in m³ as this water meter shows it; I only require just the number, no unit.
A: 16.5180
